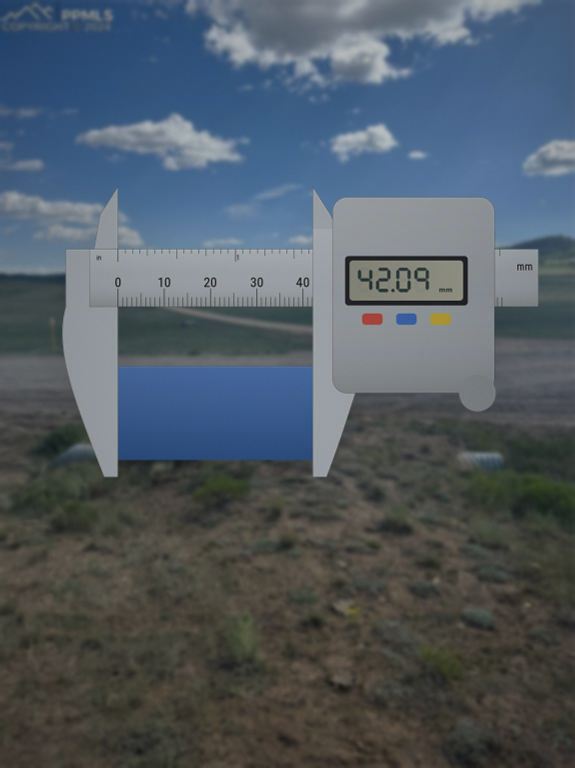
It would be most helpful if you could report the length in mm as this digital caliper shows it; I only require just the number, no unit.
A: 42.09
